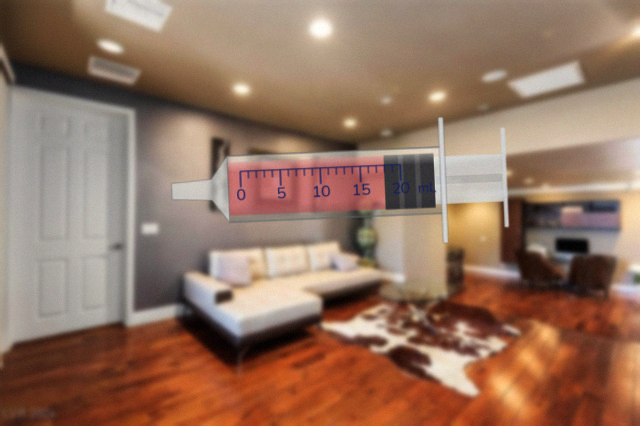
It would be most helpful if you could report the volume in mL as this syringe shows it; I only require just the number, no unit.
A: 18
